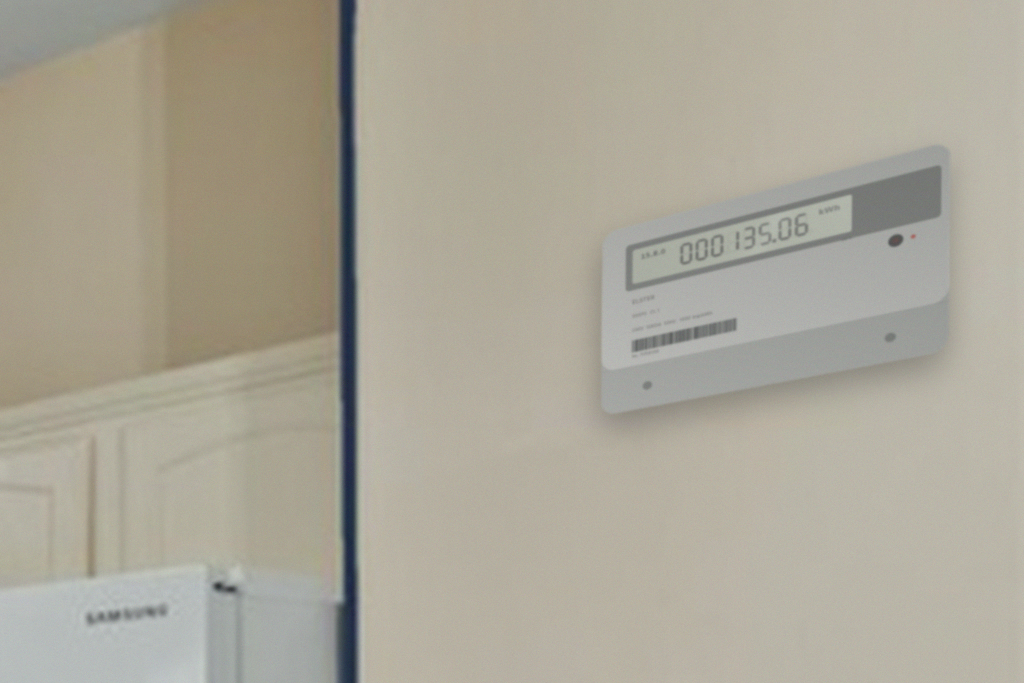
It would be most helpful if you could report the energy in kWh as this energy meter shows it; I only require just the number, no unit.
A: 135.06
